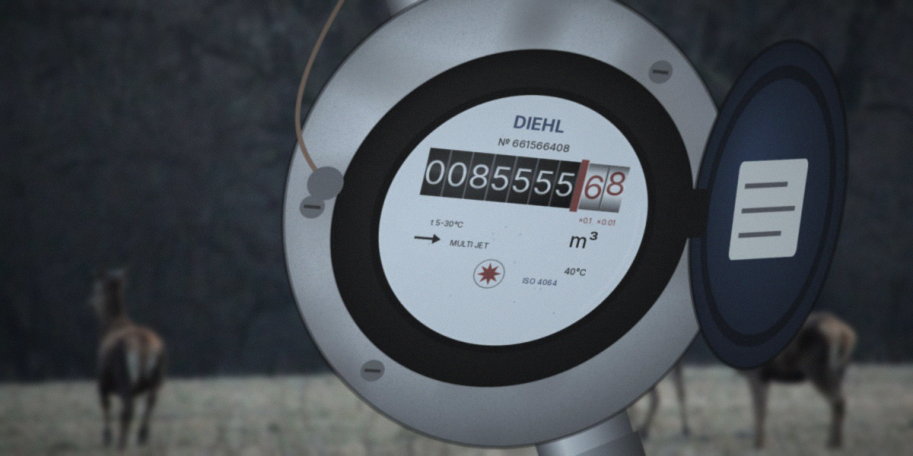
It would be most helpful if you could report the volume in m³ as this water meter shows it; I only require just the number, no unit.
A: 85555.68
